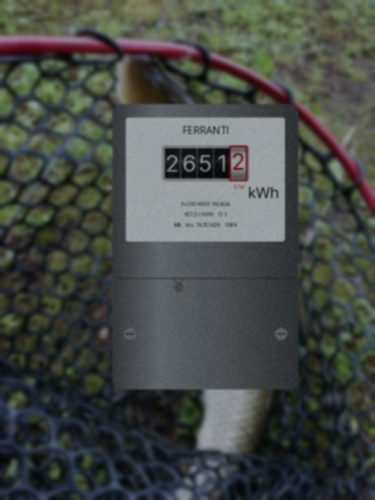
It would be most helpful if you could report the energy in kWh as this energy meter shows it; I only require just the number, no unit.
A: 2651.2
